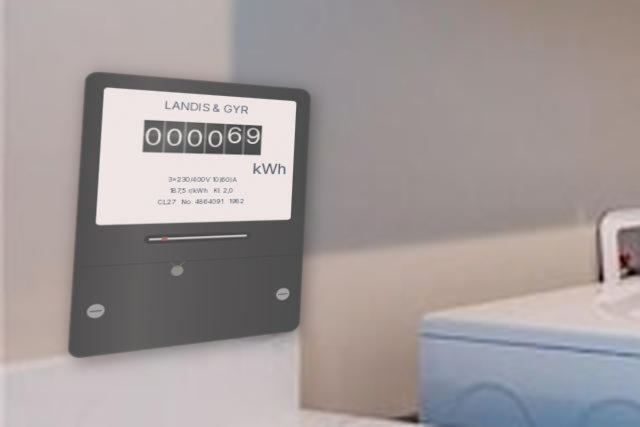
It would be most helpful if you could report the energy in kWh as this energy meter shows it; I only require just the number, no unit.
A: 69
